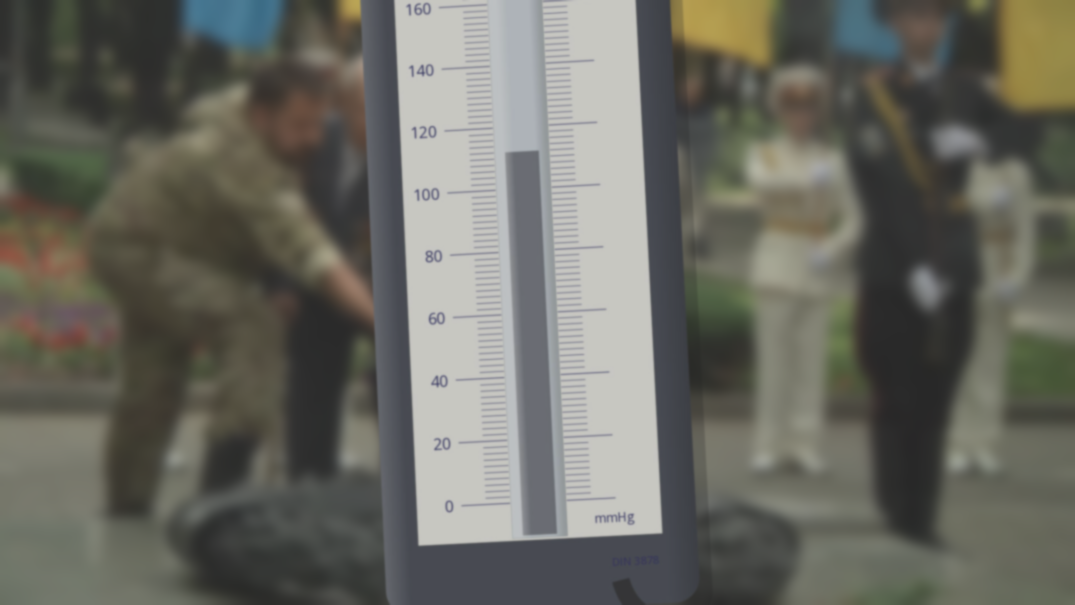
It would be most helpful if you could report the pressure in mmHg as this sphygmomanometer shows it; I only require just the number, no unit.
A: 112
